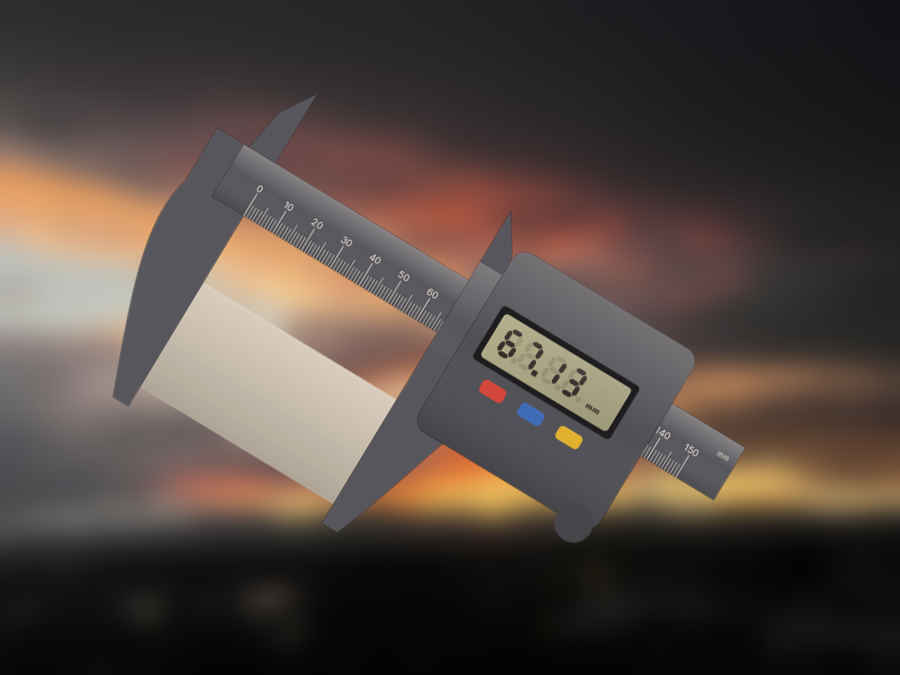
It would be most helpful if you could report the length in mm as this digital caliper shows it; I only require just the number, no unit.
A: 67.13
